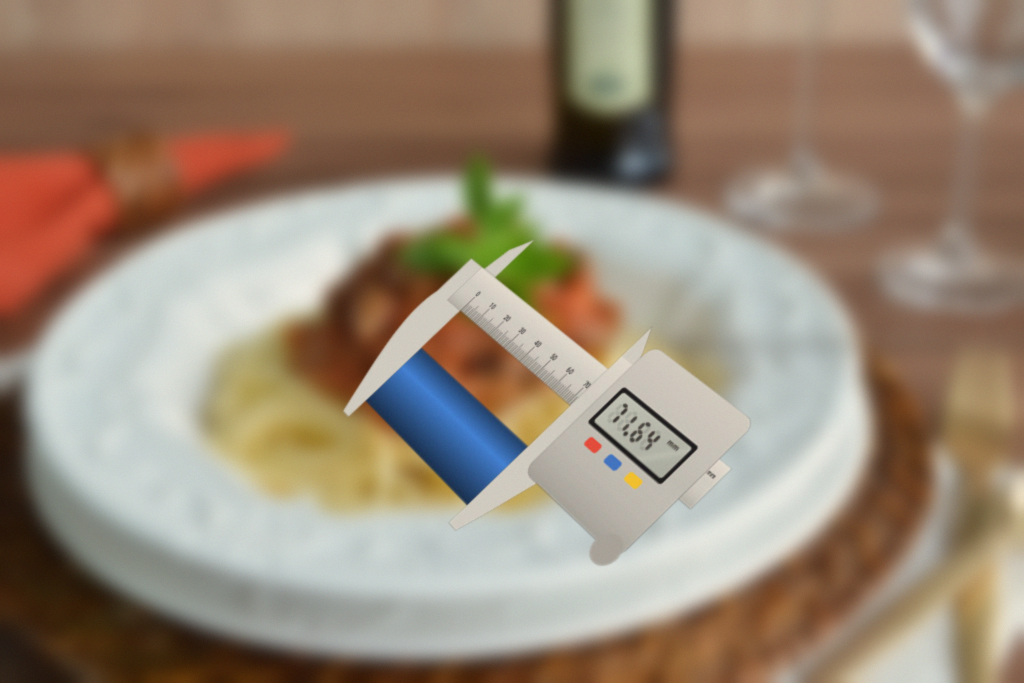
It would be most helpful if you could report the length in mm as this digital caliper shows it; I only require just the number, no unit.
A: 71.64
